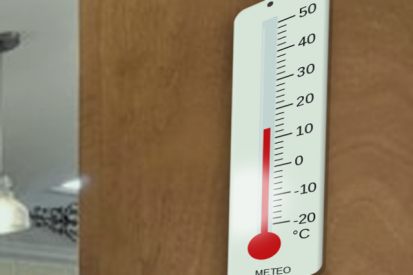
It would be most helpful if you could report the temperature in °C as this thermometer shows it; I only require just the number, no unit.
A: 14
